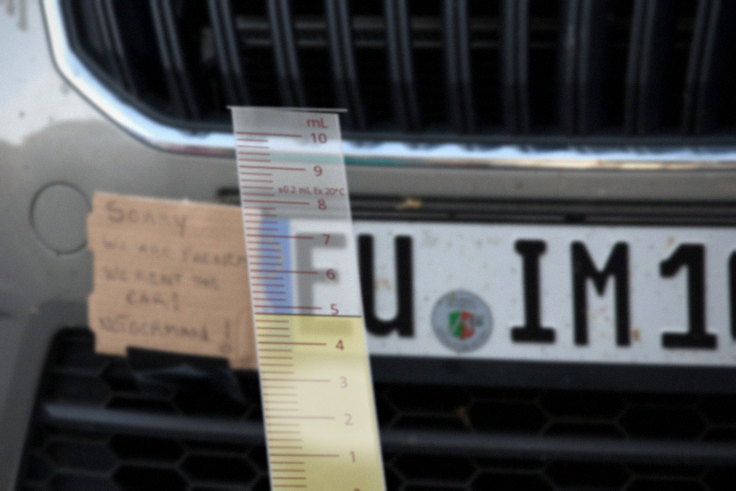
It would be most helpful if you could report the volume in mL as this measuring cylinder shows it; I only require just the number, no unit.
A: 4.8
